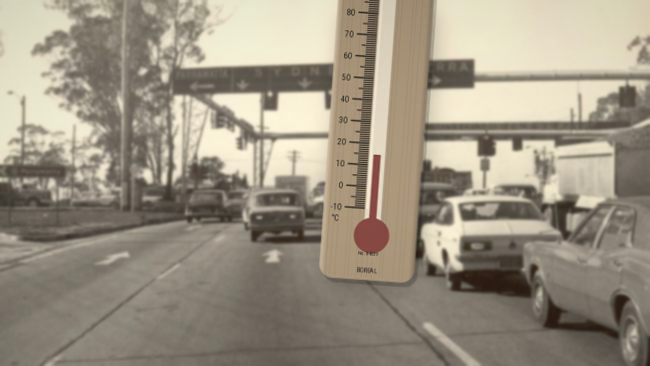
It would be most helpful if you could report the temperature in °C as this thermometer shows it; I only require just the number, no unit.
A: 15
